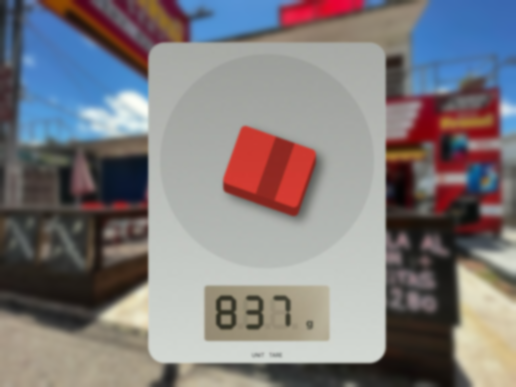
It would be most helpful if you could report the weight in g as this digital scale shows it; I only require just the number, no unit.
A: 837
